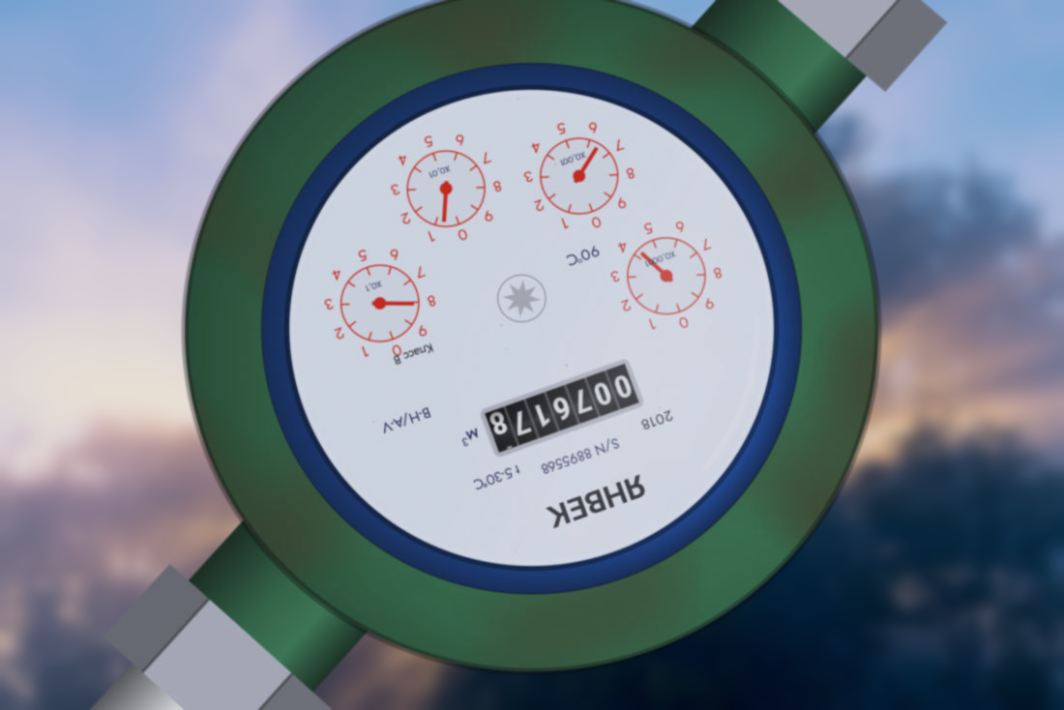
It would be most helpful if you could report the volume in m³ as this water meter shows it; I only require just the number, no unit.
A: 76177.8064
